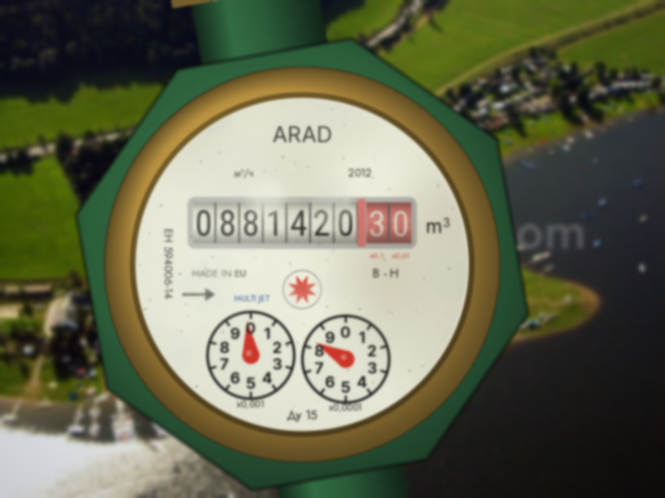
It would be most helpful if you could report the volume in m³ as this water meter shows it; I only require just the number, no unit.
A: 881420.2998
